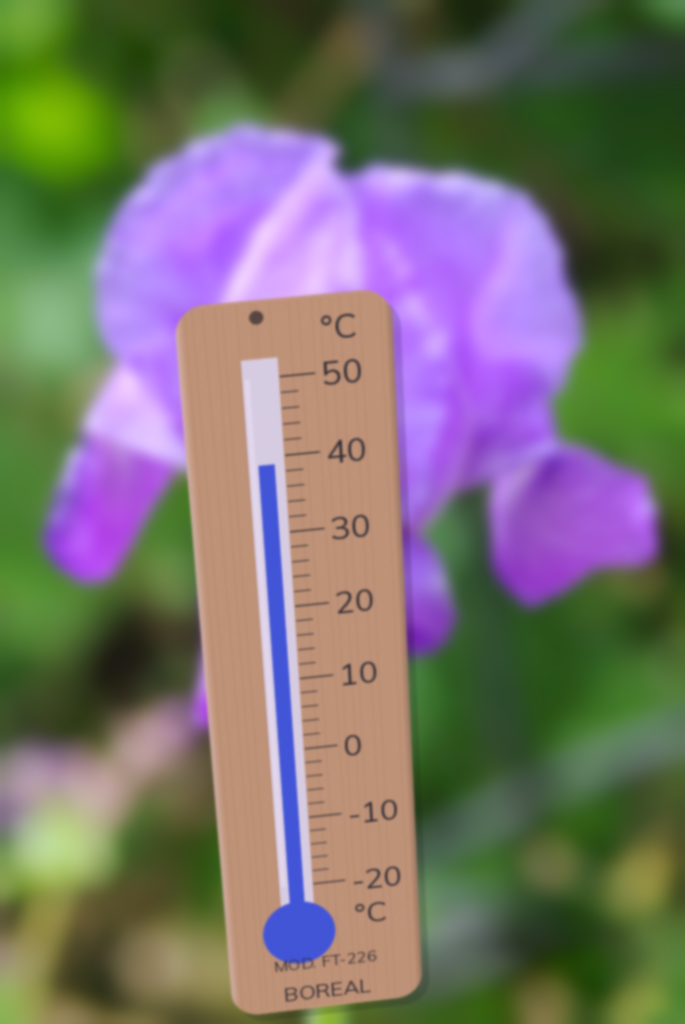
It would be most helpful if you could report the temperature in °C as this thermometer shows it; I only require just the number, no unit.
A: 39
